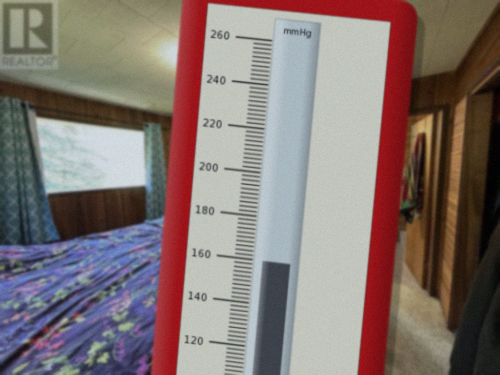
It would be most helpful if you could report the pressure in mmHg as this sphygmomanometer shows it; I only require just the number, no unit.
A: 160
